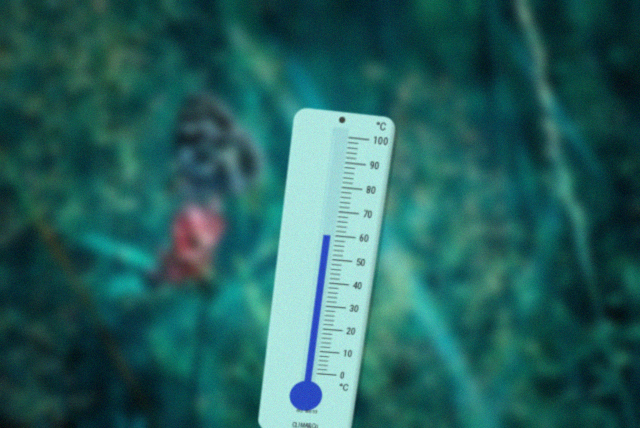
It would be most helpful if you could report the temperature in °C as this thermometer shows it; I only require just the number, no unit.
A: 60
